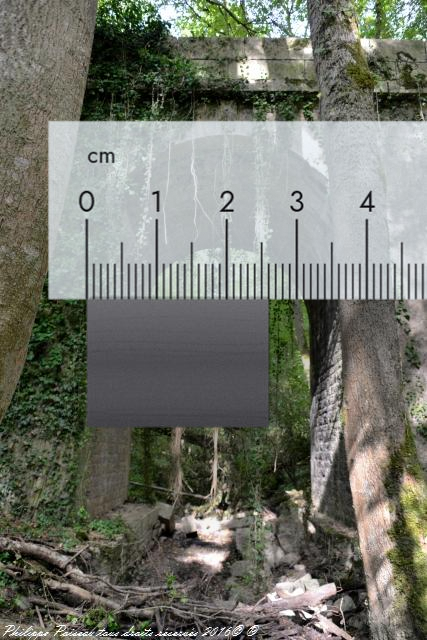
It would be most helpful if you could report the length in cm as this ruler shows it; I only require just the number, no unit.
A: 2.6
